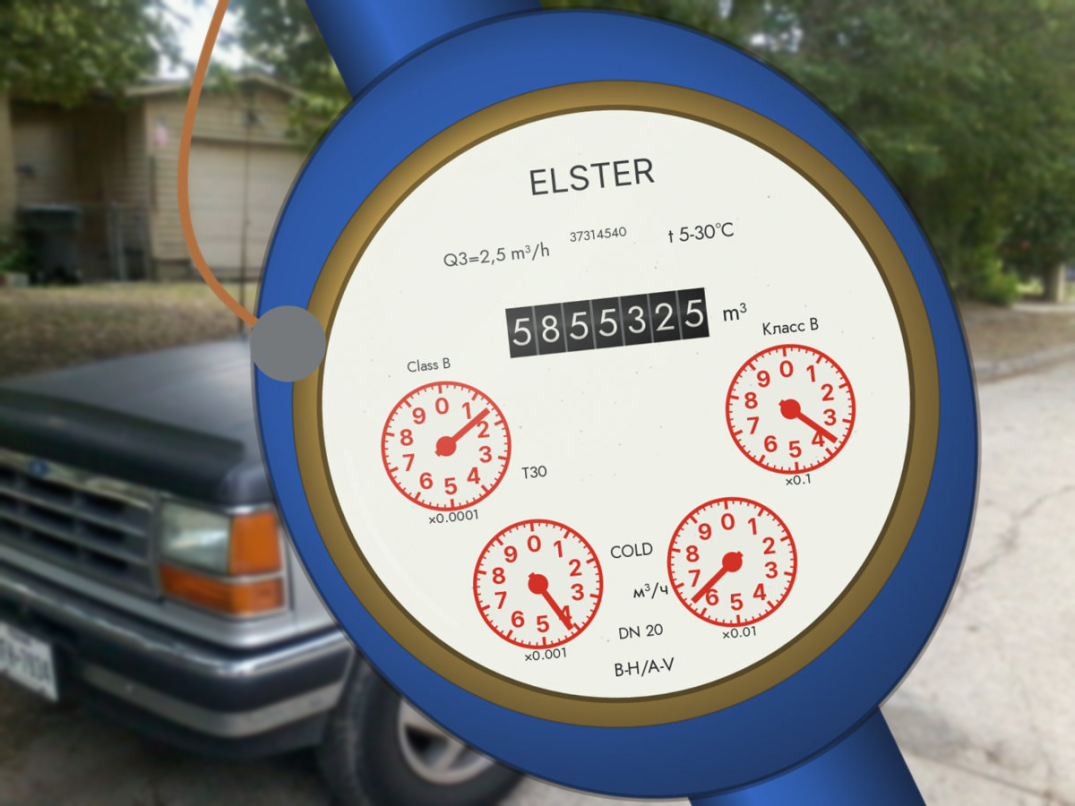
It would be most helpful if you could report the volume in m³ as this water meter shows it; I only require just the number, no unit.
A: 5855325.3641
